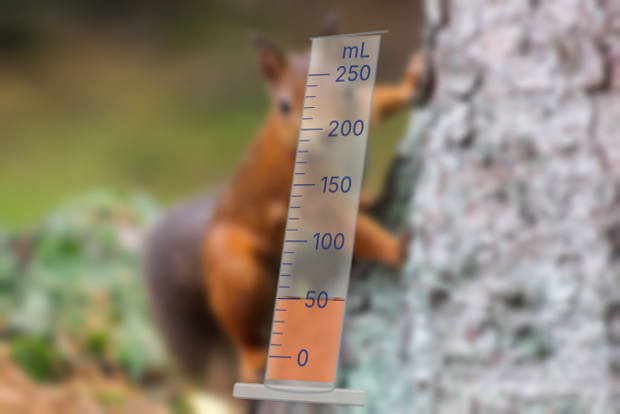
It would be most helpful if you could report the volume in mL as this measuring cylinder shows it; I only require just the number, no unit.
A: 50
